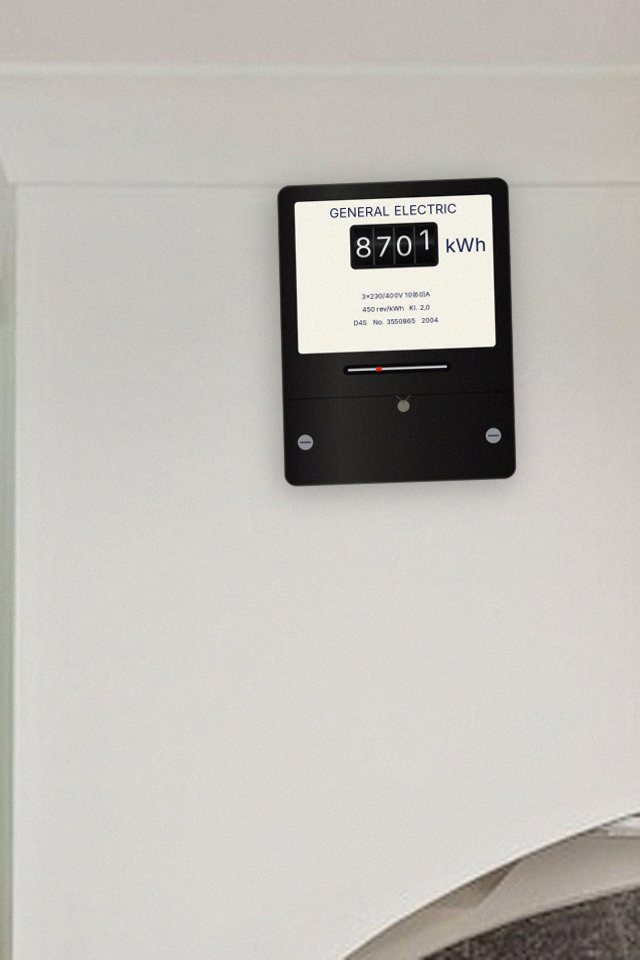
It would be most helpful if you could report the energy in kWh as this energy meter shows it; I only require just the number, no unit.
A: 8701
